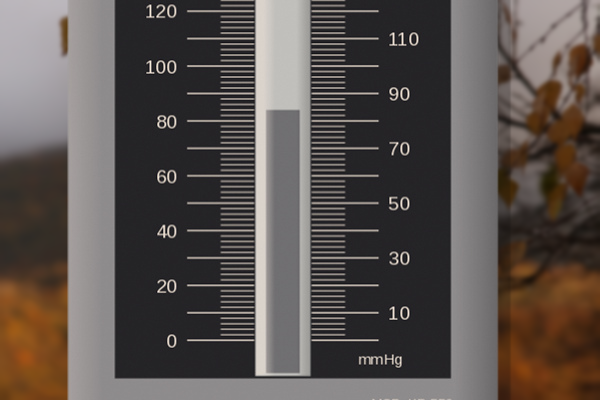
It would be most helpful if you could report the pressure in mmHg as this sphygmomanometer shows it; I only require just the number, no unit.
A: 84
